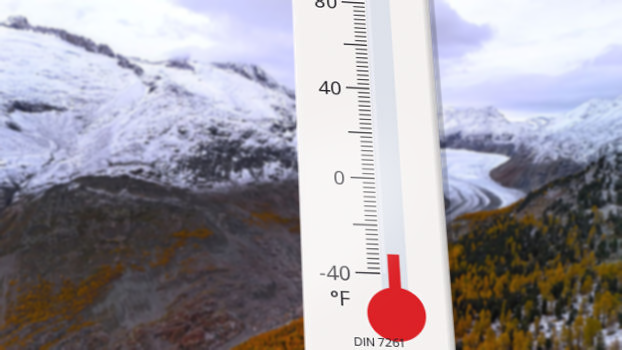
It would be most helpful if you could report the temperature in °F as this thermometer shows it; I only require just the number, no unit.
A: -32
